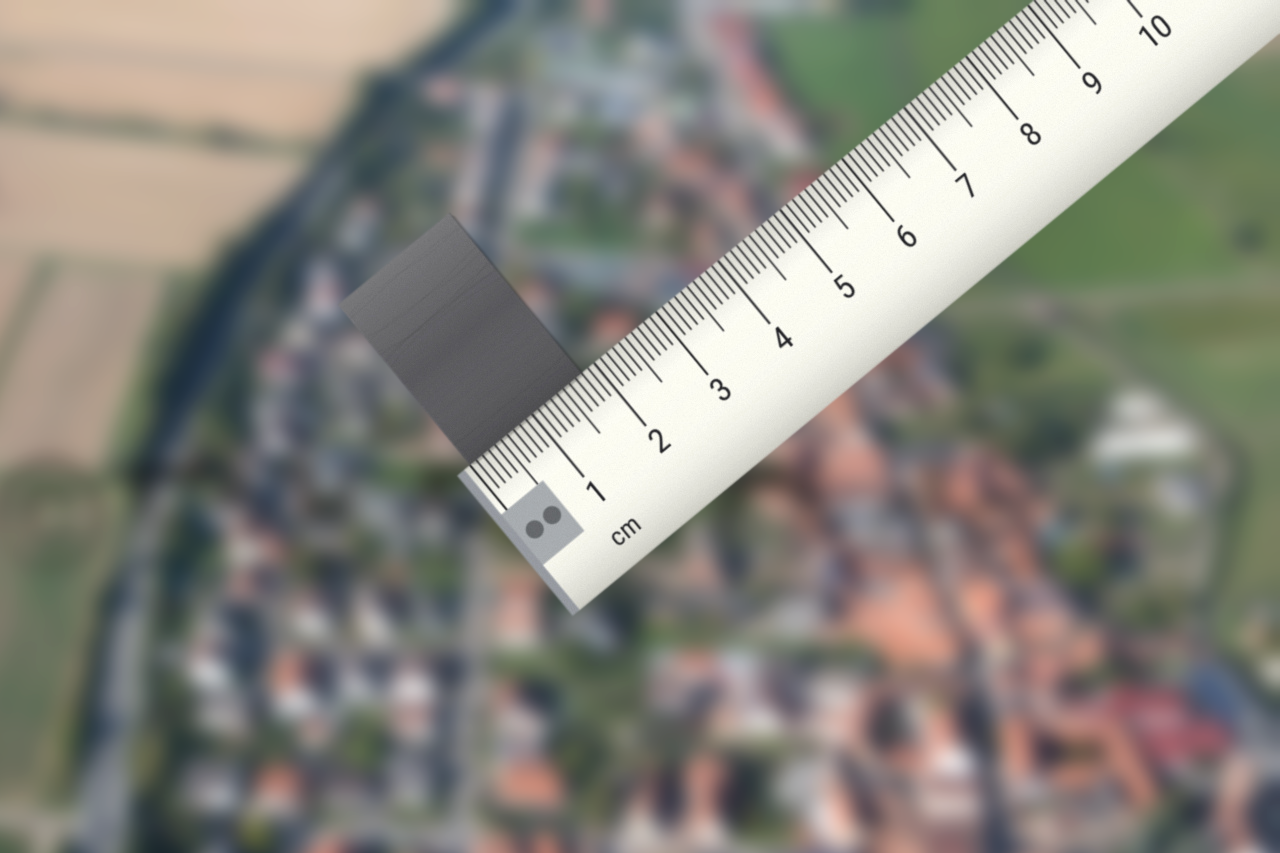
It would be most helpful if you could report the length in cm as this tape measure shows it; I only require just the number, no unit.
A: 1.8
